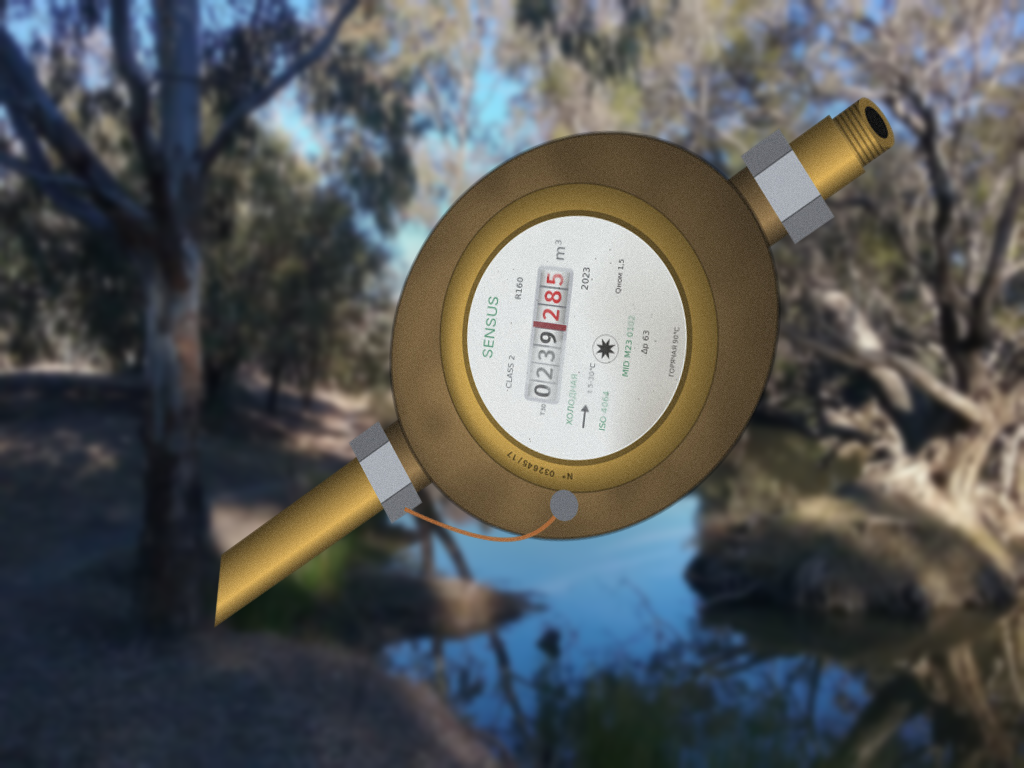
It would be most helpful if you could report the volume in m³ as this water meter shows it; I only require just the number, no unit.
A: 239.285
